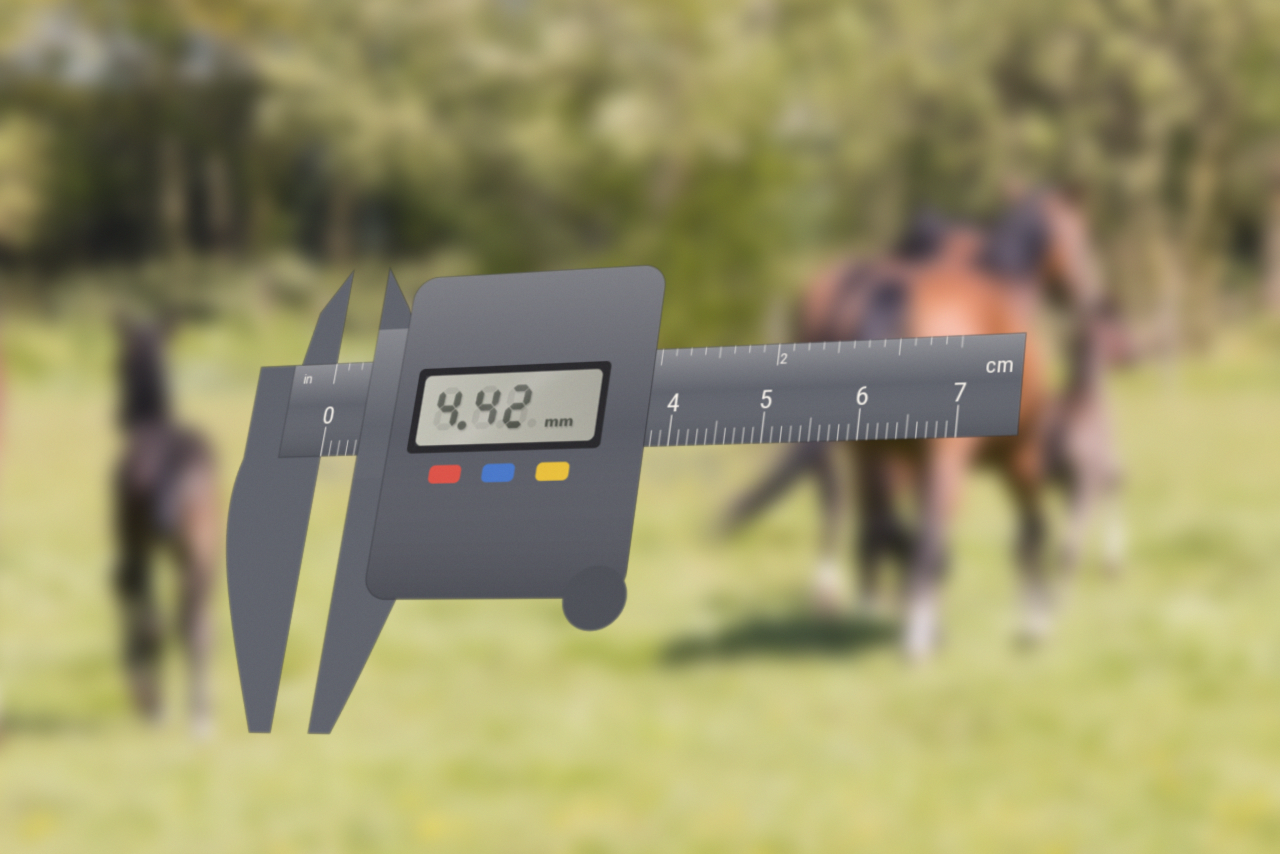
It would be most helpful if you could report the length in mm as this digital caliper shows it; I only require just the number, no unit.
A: 4.42
